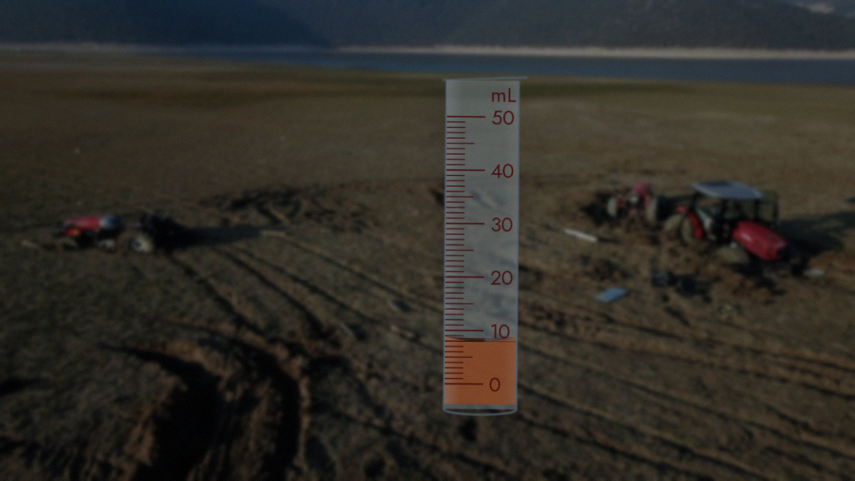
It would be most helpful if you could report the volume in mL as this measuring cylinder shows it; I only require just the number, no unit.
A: 8
